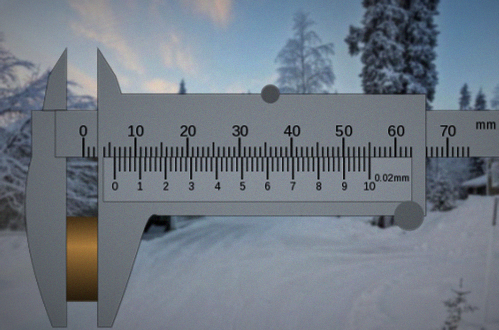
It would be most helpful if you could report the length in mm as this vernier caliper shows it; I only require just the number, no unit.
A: 6.0
